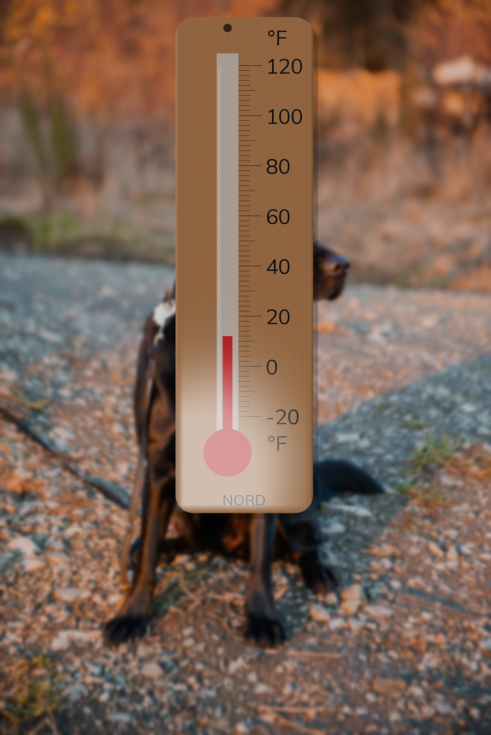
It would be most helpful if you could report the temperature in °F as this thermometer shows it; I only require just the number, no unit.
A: 12
